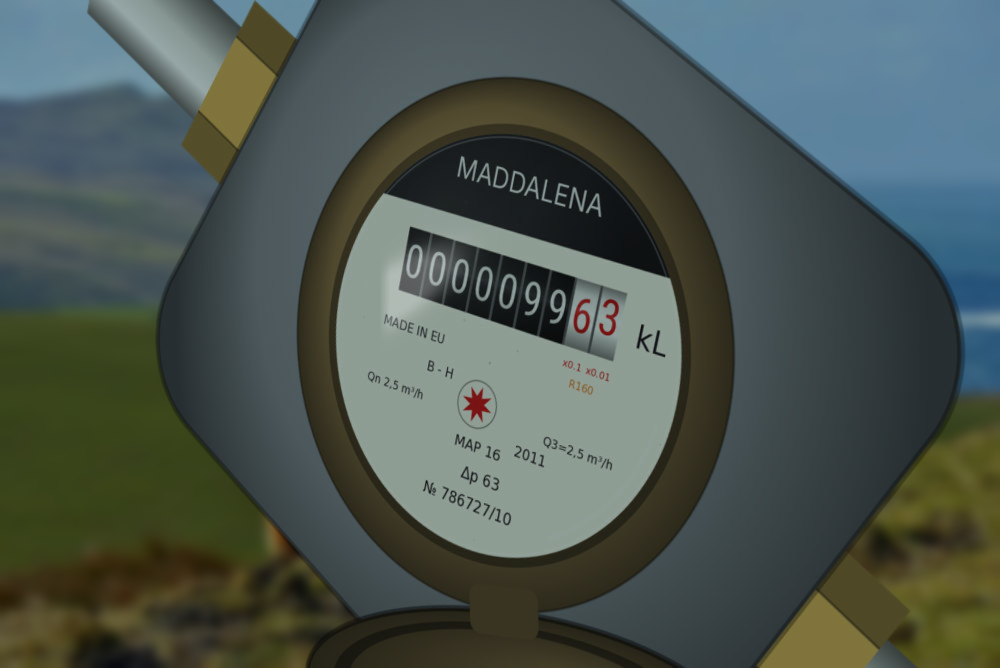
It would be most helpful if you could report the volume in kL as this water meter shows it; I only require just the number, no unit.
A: 99.63
